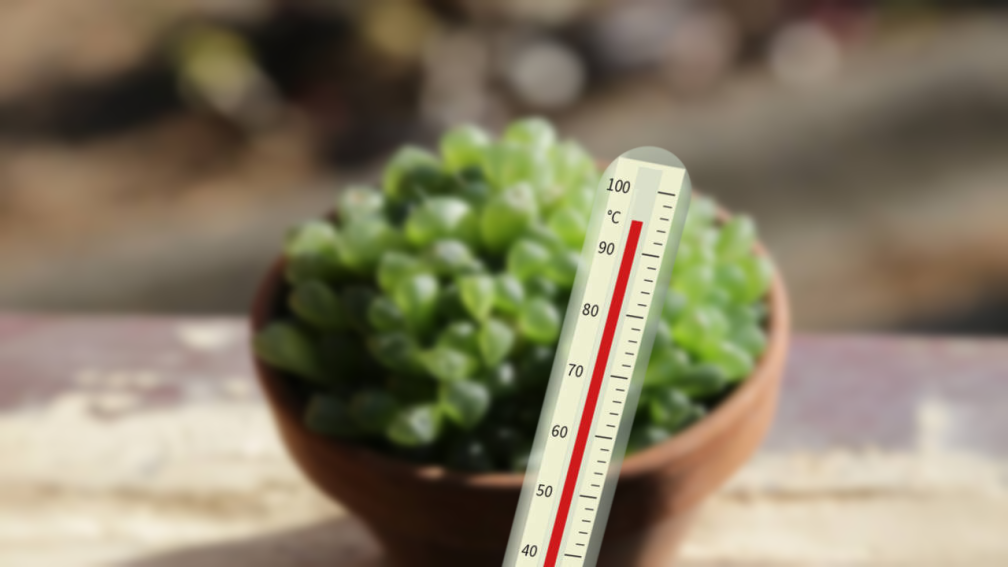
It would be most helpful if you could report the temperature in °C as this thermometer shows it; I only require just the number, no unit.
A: 95
